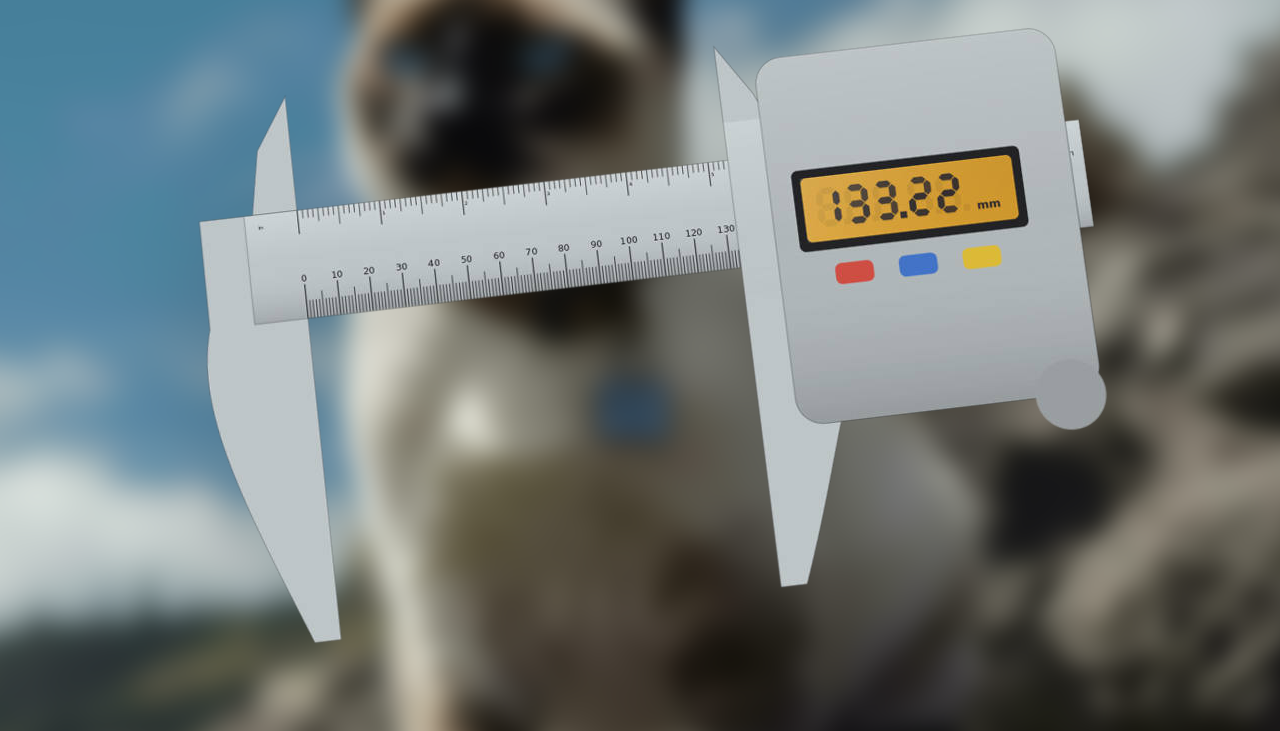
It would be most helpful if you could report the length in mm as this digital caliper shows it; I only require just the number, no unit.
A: 133.22
